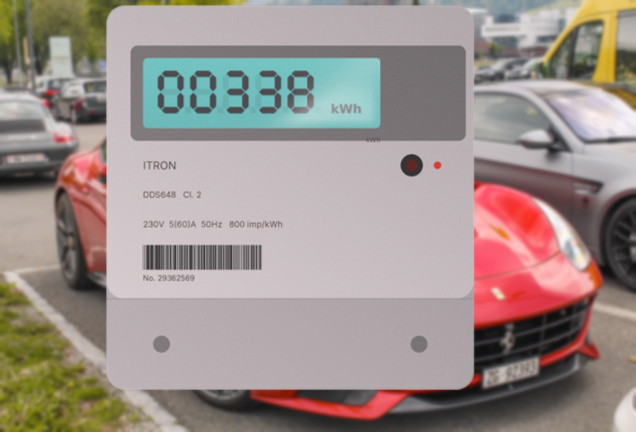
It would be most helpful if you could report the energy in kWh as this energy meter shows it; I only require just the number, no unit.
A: 338
